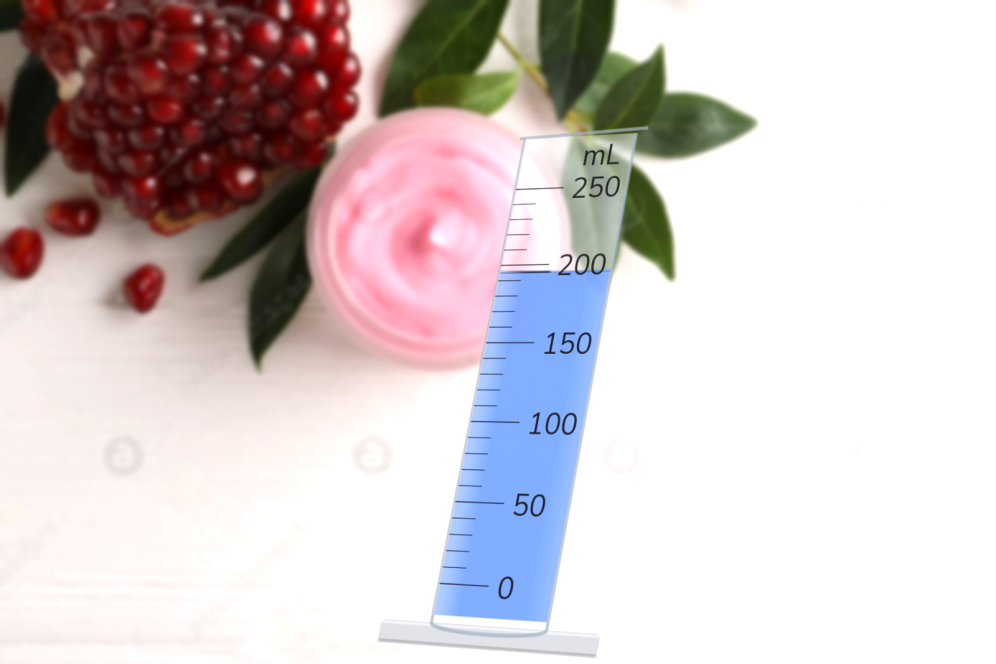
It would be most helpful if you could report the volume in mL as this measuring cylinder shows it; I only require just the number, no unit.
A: 195
